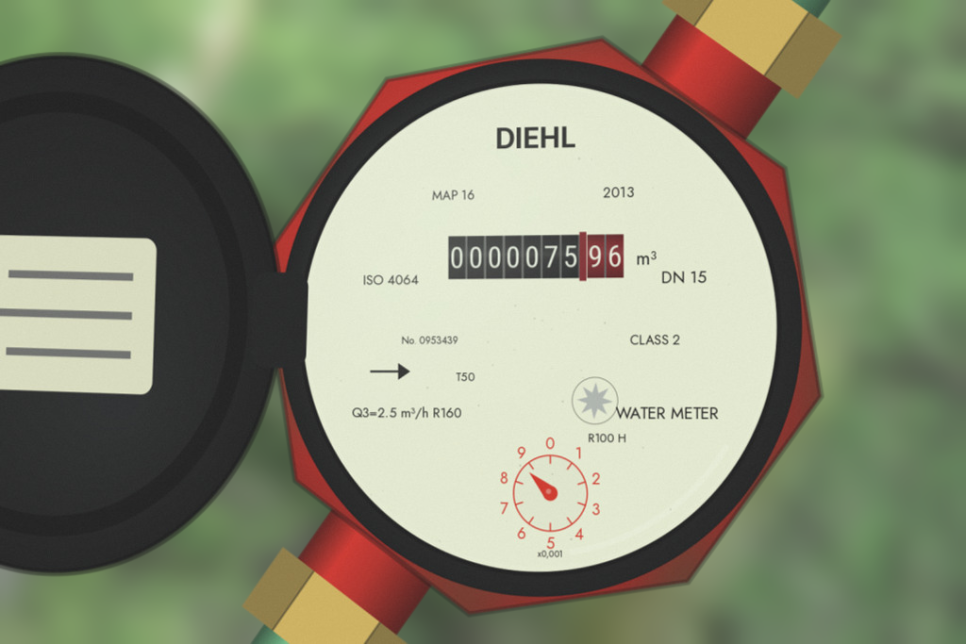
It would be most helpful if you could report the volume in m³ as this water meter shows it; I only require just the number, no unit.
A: 75.968
